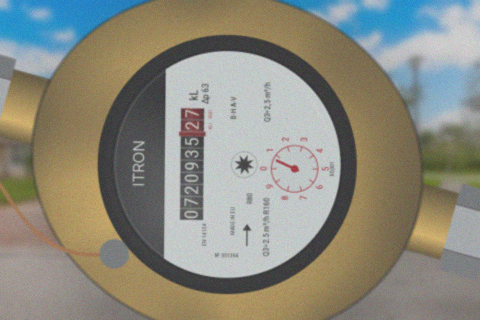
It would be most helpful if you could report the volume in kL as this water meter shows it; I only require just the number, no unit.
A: 720935.270
